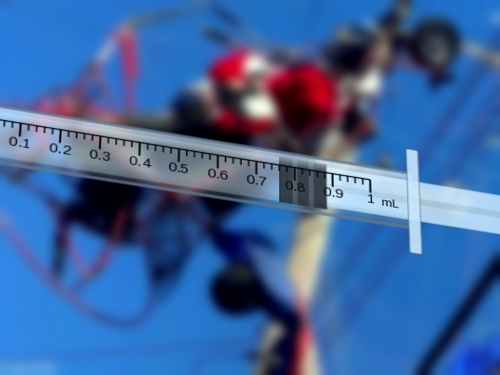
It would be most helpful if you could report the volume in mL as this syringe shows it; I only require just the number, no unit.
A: 0.76
